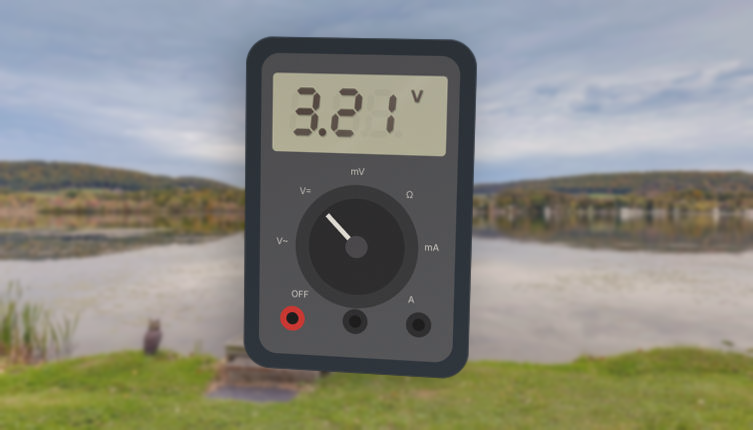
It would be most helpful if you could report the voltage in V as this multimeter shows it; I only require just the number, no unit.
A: 3.21
